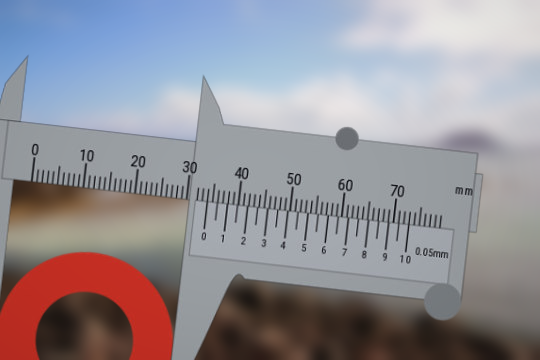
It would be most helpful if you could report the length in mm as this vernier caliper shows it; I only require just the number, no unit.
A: 34.0
